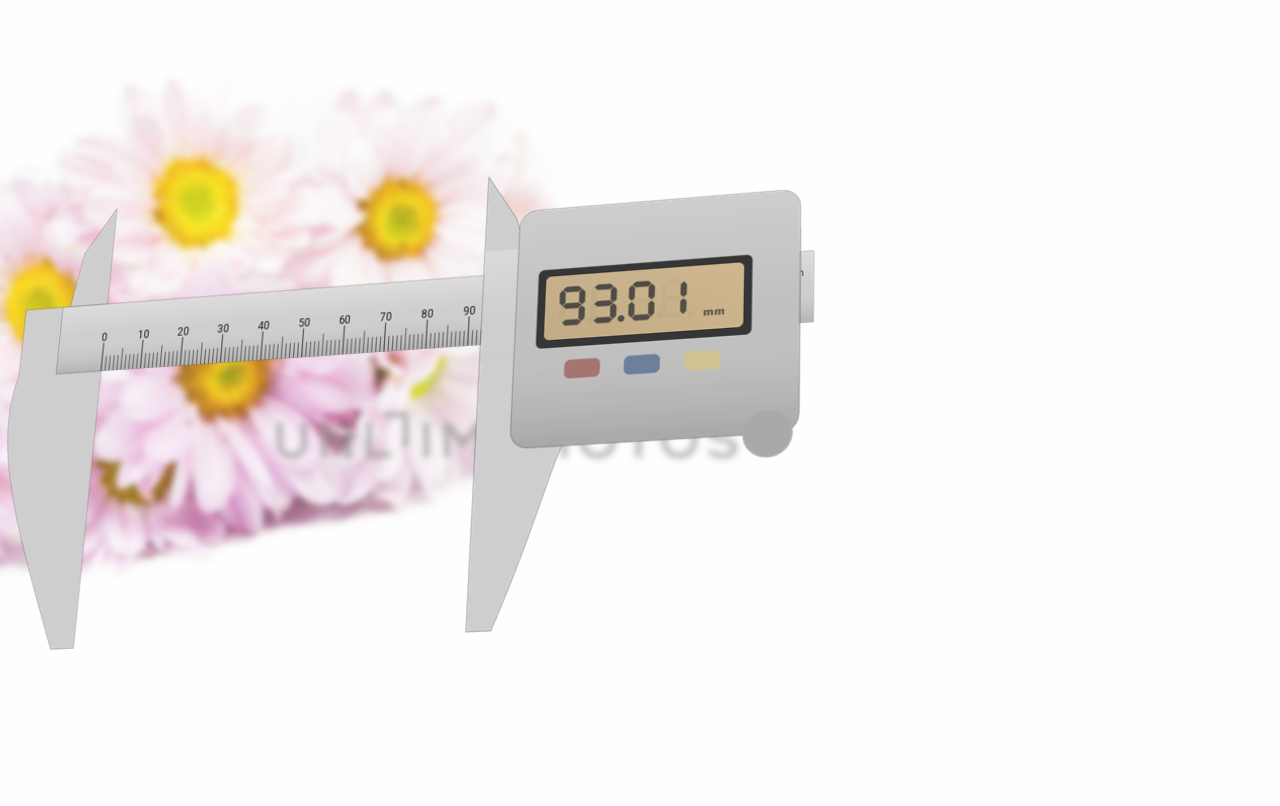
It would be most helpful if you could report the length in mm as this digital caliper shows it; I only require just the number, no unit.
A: 93.01
